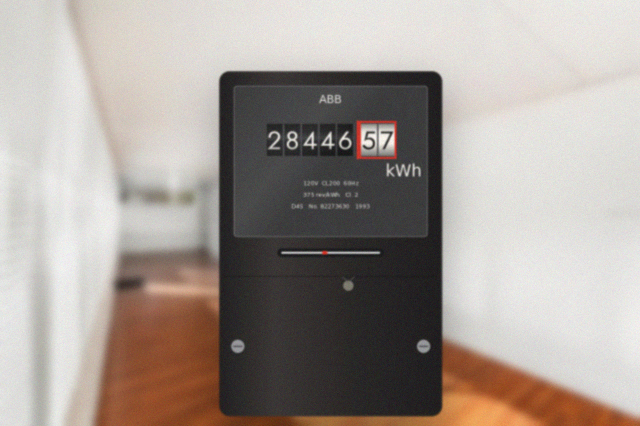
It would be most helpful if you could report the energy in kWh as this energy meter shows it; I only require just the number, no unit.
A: 28446.57
